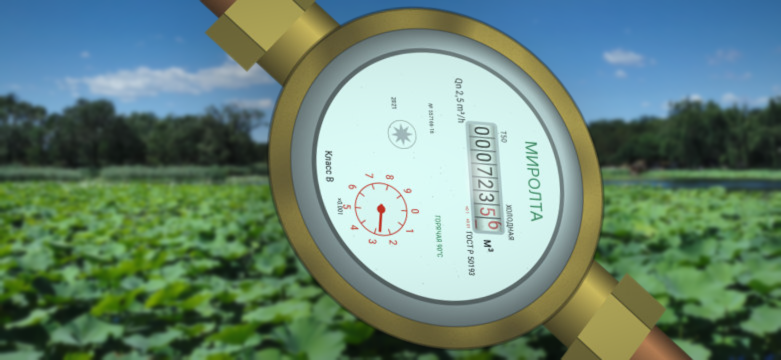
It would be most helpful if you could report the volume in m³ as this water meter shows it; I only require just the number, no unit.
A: 723.562
